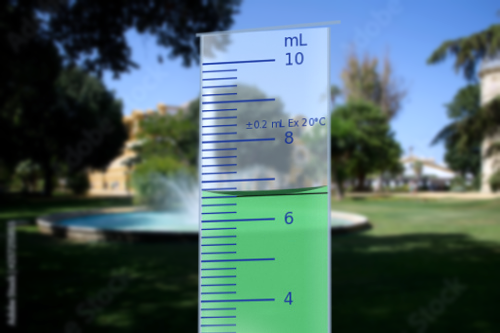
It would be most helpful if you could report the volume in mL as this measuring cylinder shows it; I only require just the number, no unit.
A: 6.6
